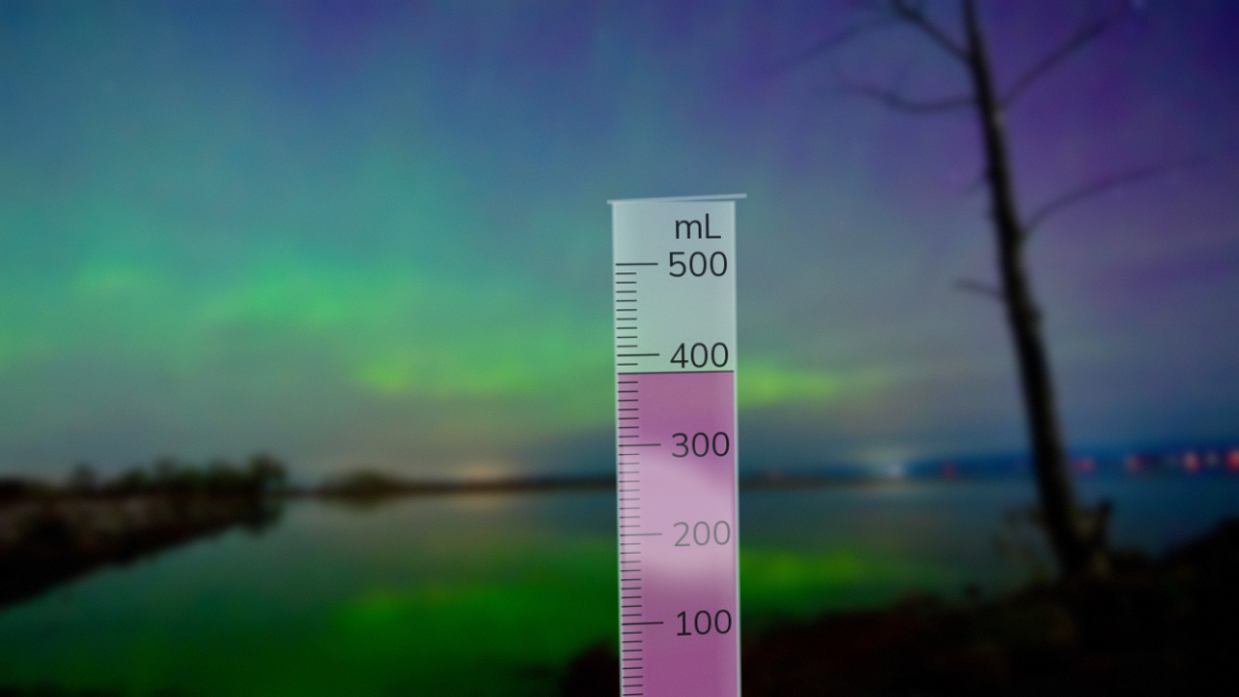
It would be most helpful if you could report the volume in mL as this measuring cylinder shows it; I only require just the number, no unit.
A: 380
